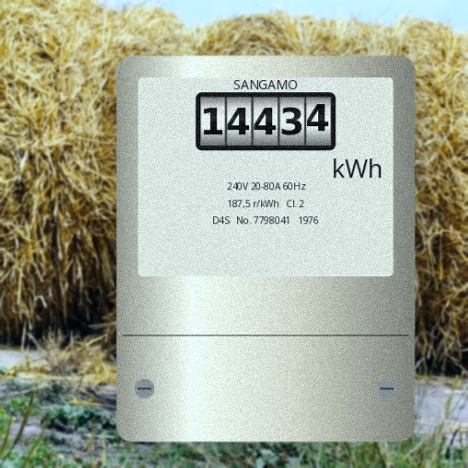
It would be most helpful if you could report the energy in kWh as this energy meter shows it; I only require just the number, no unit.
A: 14434
